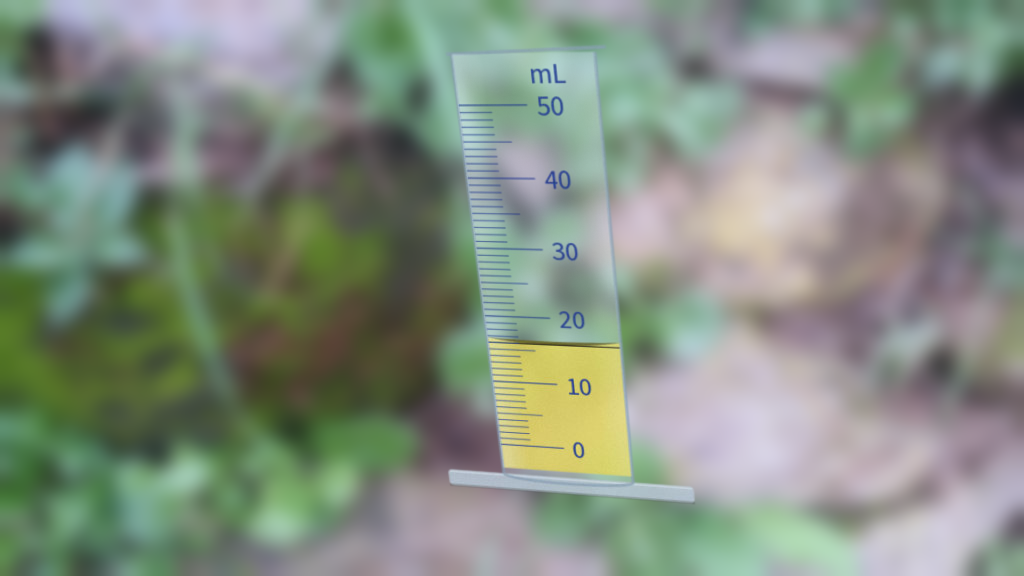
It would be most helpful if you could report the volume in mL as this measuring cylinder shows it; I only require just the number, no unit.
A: 16
